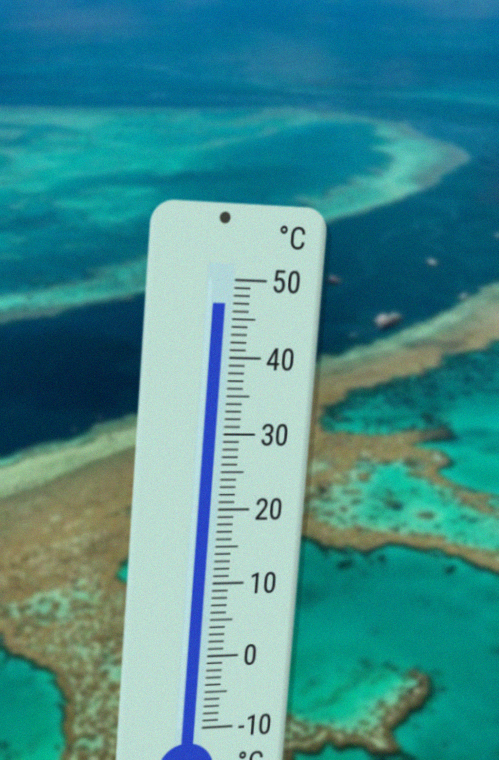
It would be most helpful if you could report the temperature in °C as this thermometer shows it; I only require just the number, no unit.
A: 47
